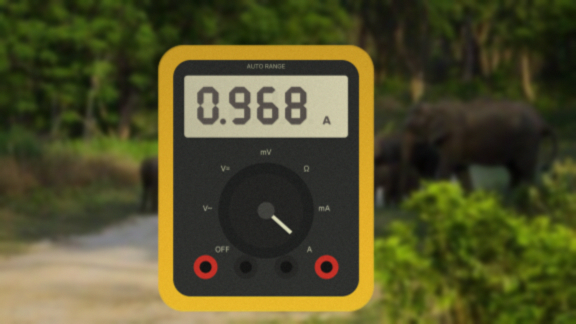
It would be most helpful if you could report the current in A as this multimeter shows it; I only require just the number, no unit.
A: 0.968
